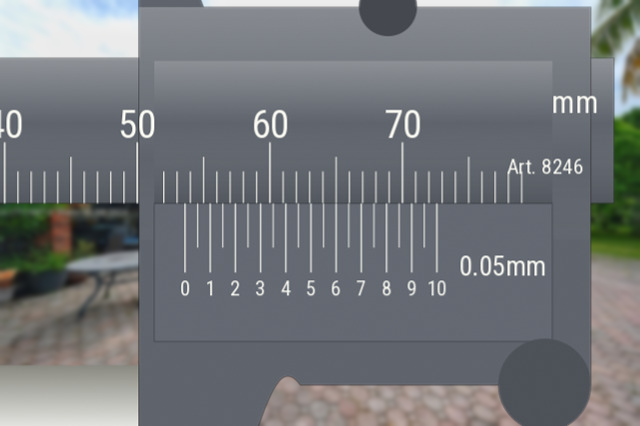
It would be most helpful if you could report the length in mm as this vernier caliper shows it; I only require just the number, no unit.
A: 53.6
